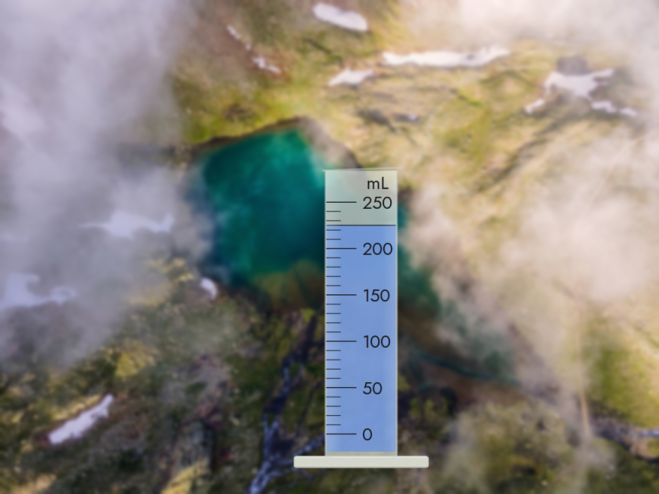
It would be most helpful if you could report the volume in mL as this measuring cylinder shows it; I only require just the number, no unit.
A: 225
